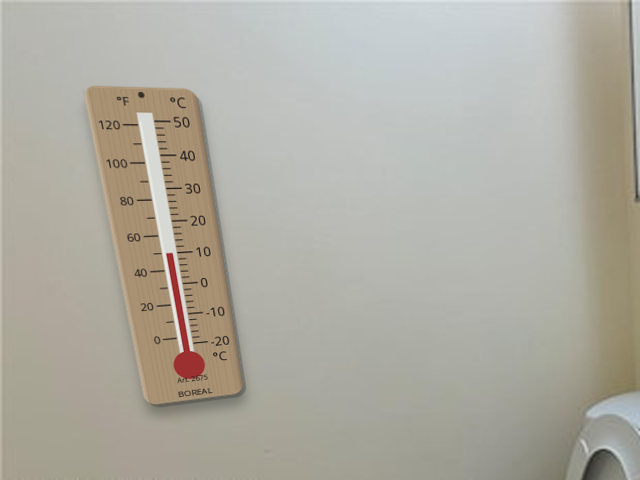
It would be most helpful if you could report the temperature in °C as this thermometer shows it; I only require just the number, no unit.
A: 10
